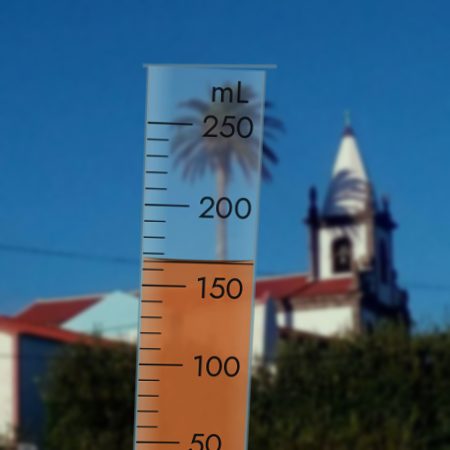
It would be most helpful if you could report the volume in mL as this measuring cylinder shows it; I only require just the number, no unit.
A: 165
